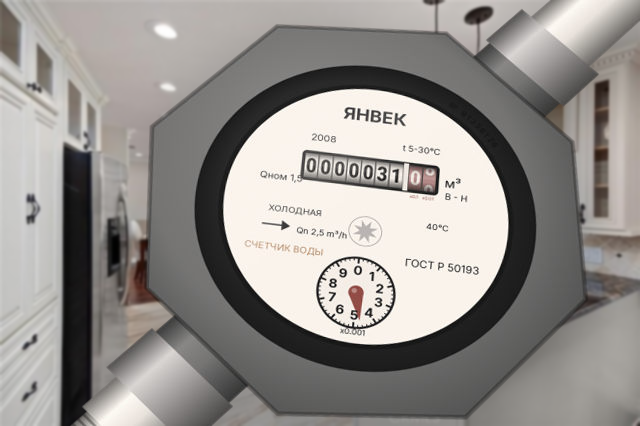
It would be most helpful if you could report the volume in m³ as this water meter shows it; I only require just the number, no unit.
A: 31.084
